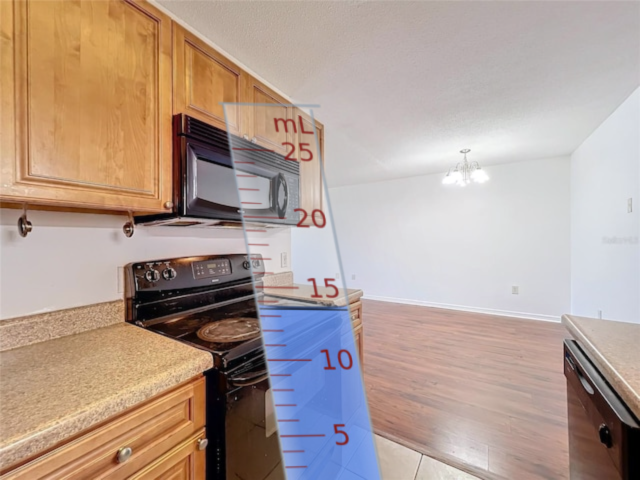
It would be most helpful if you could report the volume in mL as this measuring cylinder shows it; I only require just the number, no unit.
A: 13.5
